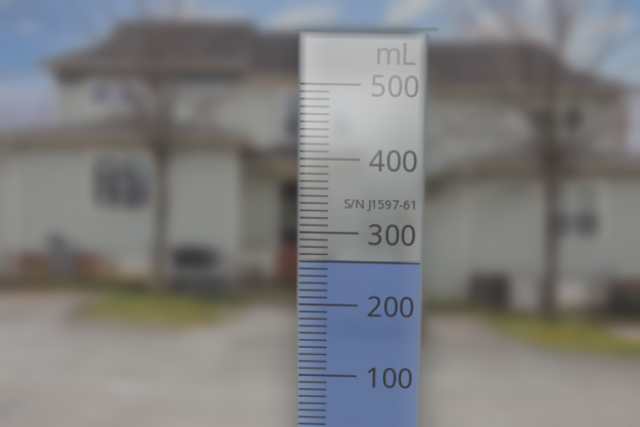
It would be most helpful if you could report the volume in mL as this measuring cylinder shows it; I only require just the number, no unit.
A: 260
